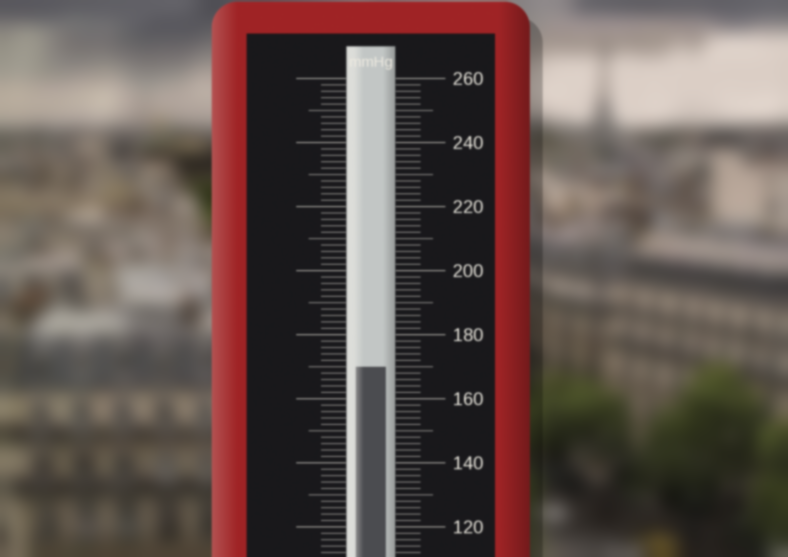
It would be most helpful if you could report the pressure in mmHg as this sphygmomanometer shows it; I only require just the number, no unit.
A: 170
